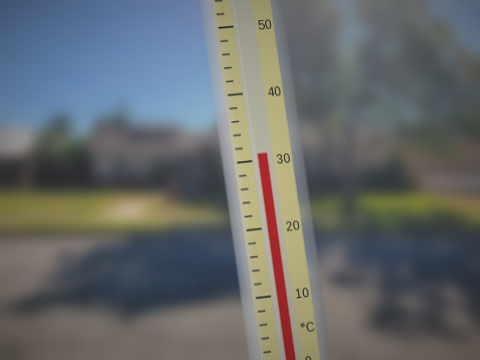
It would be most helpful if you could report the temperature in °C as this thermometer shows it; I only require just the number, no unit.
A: 31
